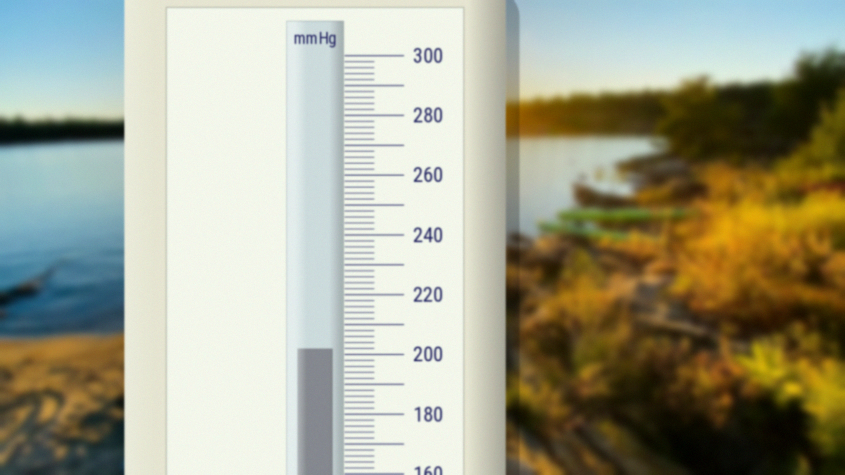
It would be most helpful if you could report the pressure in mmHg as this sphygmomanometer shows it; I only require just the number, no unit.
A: 202
